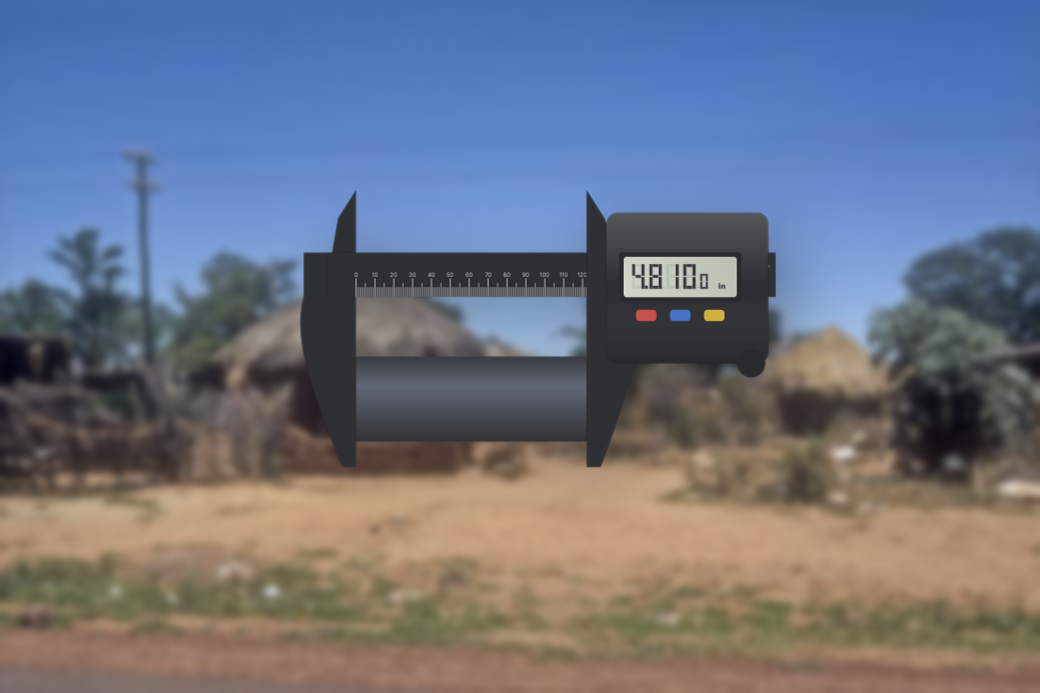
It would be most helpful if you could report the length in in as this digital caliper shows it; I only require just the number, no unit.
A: 4.8100
